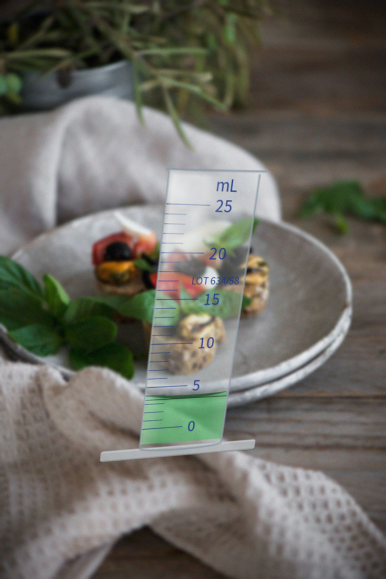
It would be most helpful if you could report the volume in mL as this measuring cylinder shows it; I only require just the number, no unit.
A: 3.5
